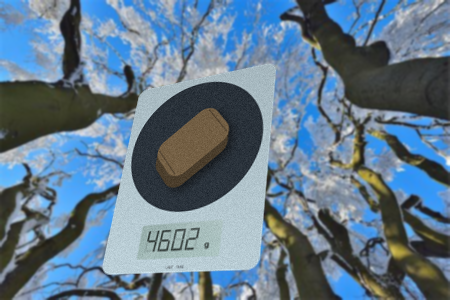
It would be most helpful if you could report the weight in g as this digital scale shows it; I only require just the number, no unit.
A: 4602
